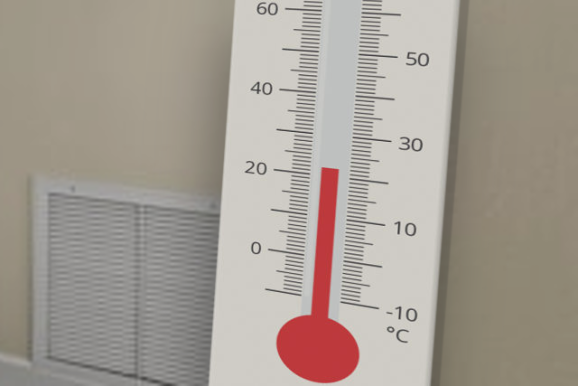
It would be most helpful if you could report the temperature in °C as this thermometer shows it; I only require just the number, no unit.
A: 22
